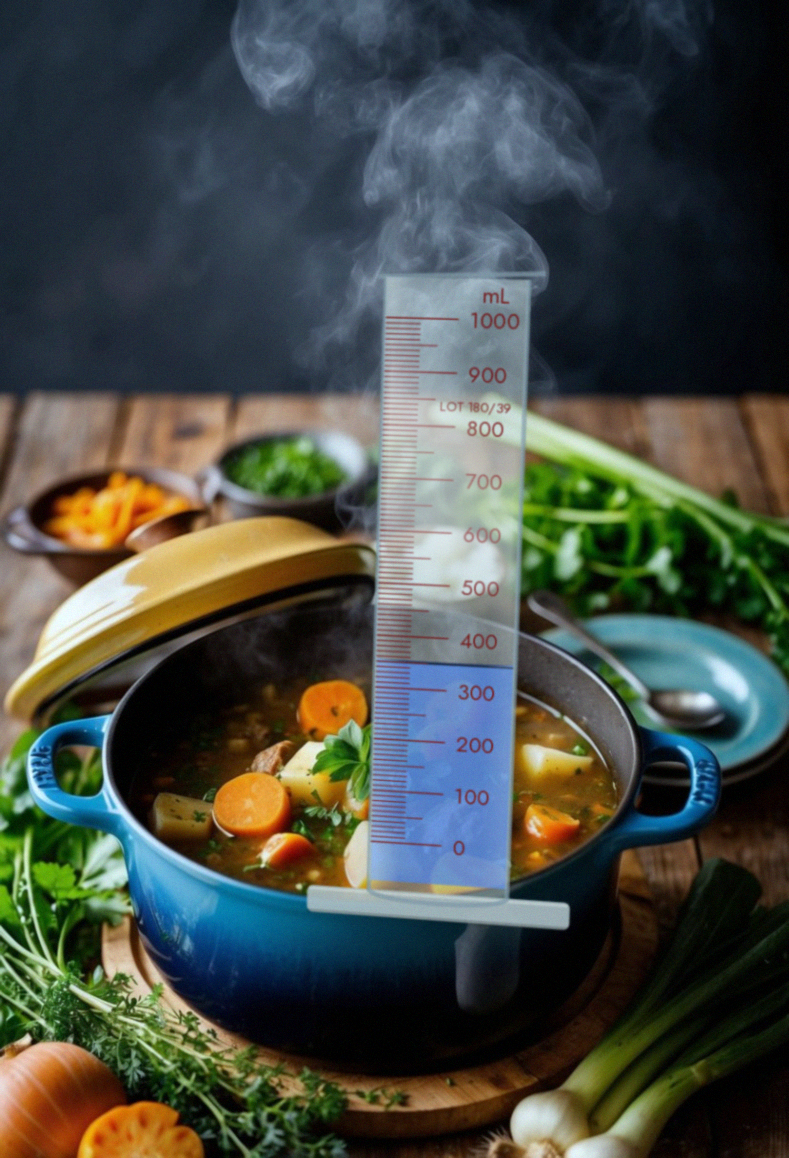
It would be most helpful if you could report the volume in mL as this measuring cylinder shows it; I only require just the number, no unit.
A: 350
